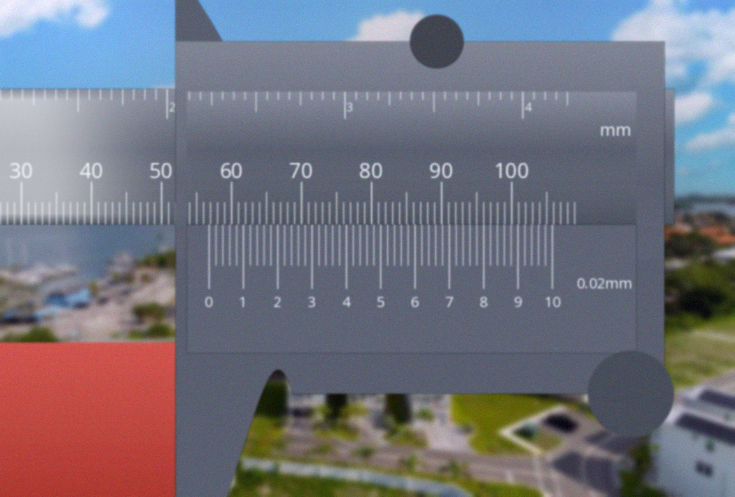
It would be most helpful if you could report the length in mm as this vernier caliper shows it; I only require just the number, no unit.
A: 56.8
